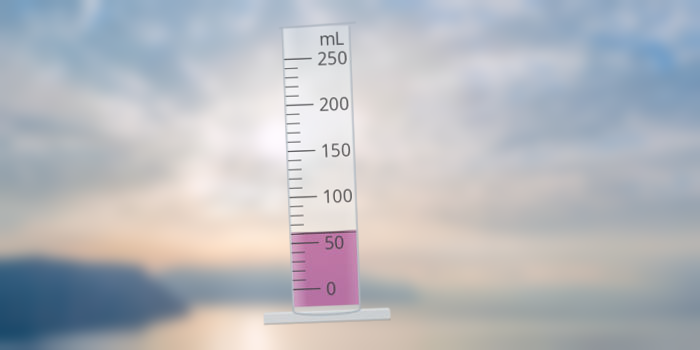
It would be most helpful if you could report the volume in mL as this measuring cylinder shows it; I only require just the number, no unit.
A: 60
